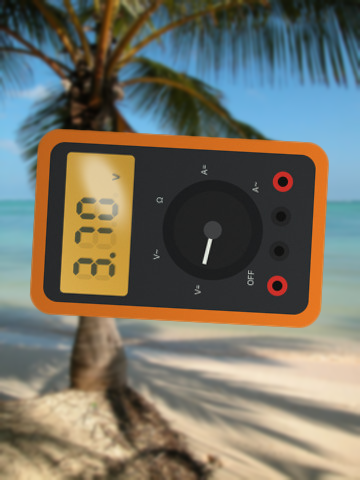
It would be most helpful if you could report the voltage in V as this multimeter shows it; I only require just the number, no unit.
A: 3.70
